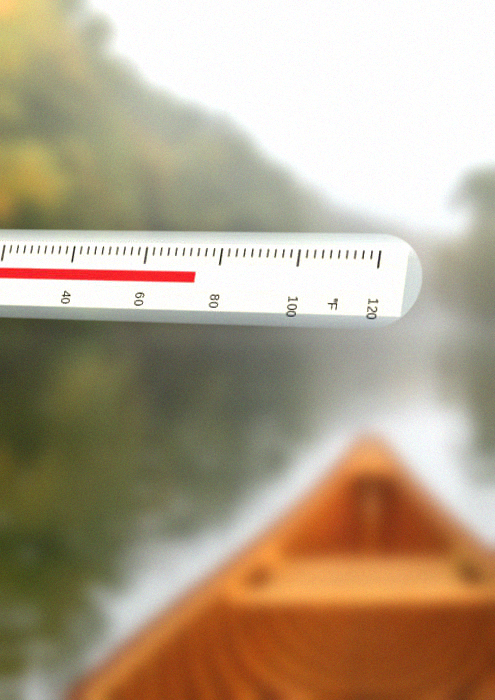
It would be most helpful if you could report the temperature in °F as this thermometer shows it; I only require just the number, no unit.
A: 74
